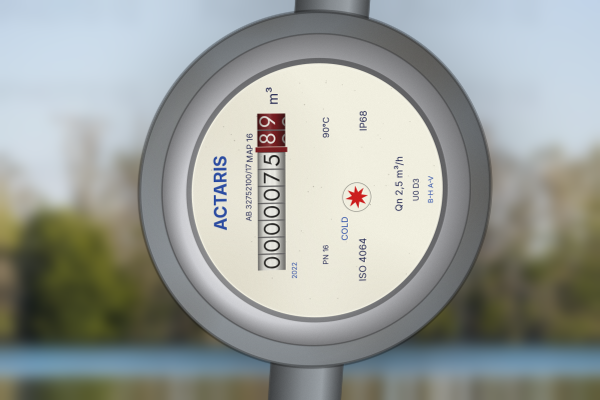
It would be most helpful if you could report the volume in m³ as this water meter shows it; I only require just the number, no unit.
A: 75.89
